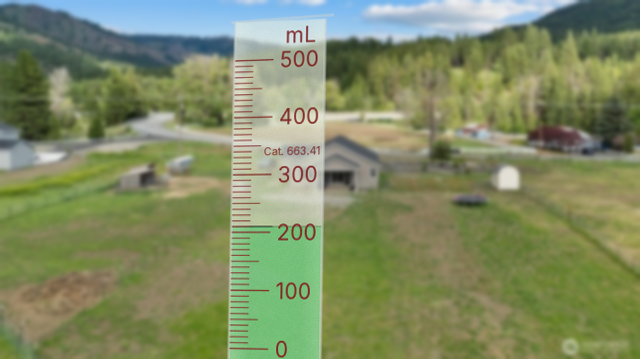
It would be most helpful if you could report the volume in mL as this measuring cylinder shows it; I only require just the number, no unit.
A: 210
